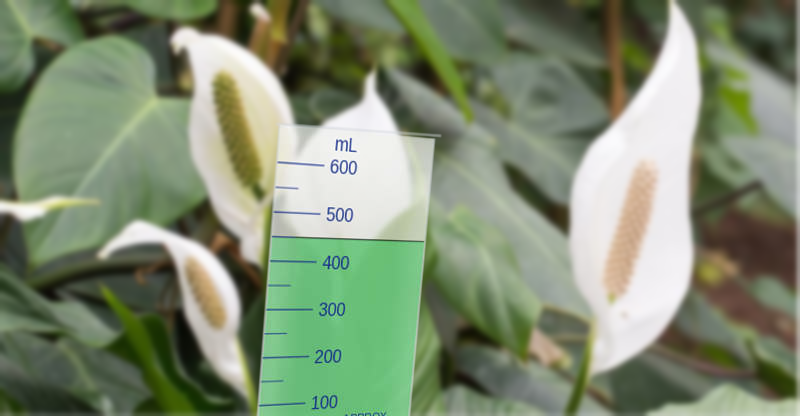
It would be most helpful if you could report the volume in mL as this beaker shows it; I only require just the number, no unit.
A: 450
